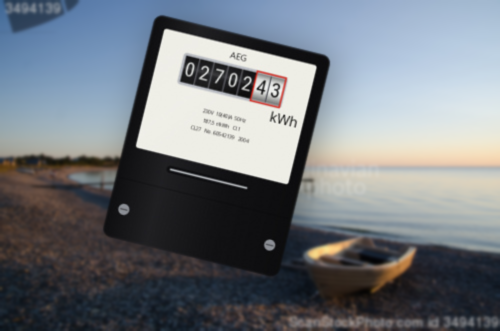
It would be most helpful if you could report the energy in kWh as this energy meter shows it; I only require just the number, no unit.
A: 2702.43
